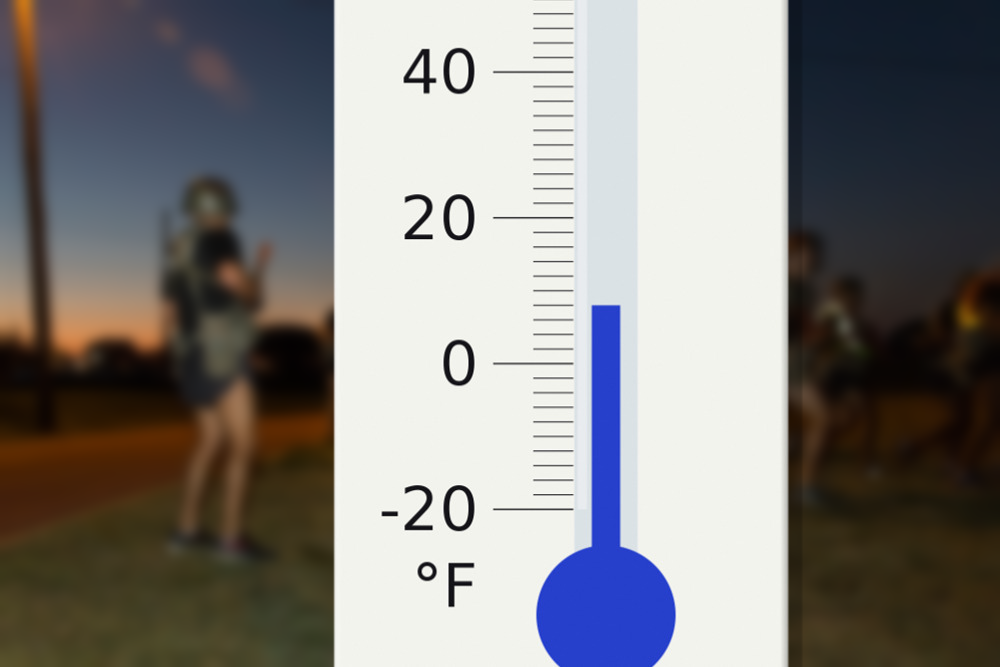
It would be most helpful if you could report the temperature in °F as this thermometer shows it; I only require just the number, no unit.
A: 8
